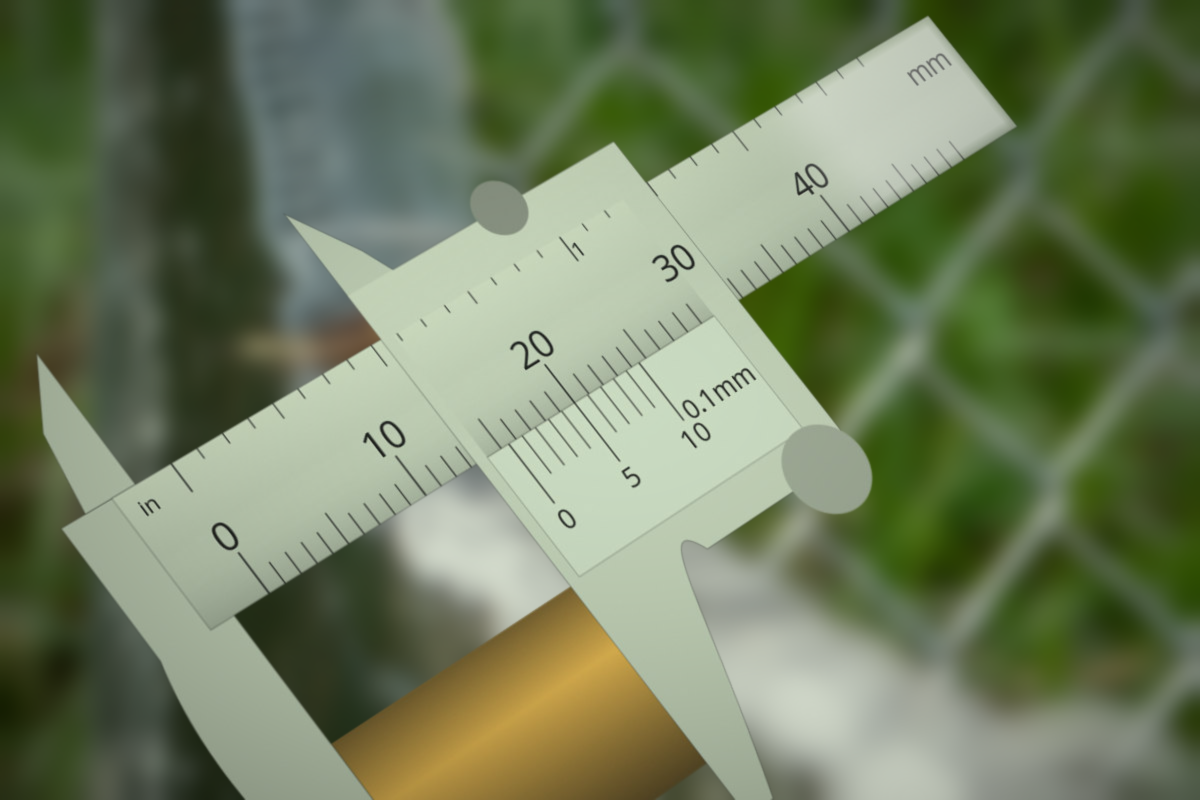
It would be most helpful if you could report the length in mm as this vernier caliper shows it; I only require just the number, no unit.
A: 15.5
